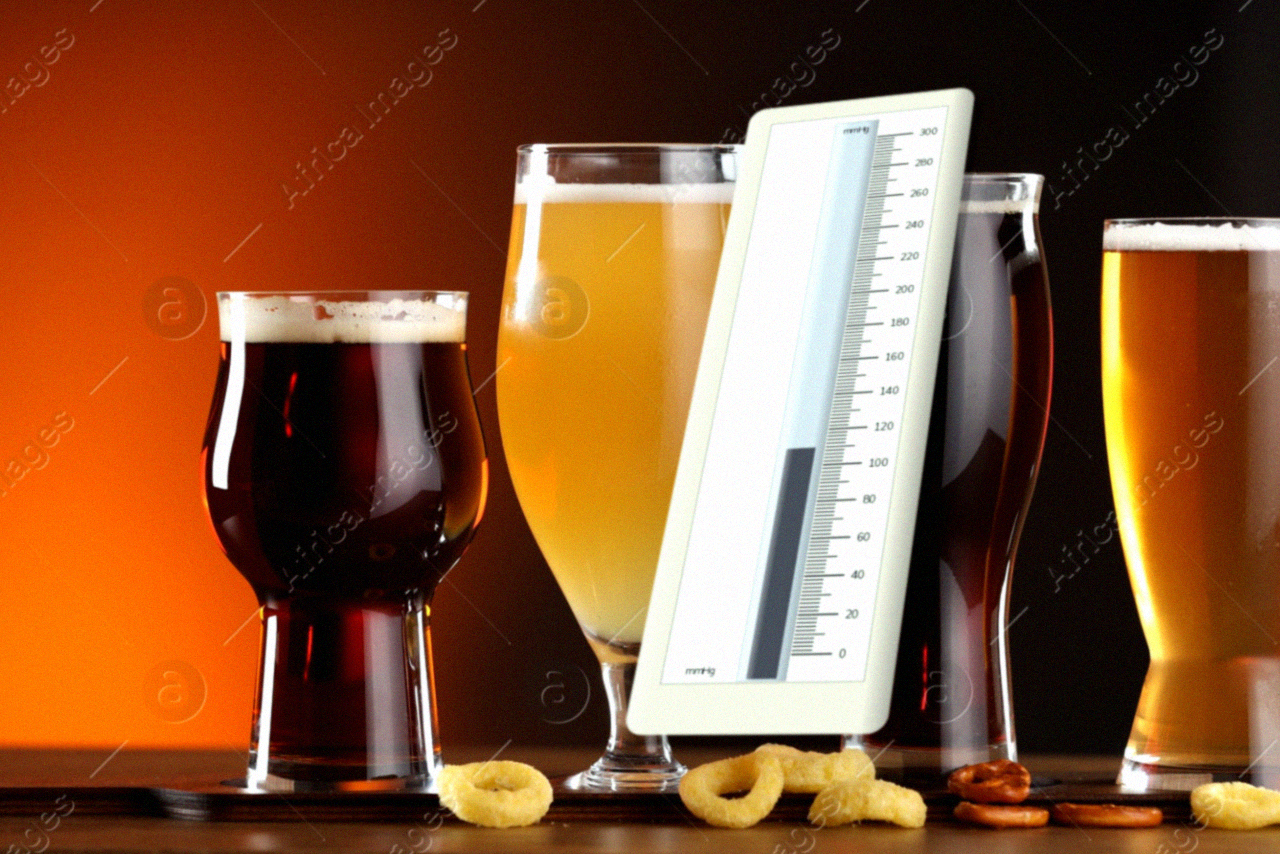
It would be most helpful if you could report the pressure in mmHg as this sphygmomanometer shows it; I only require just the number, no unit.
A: 110
